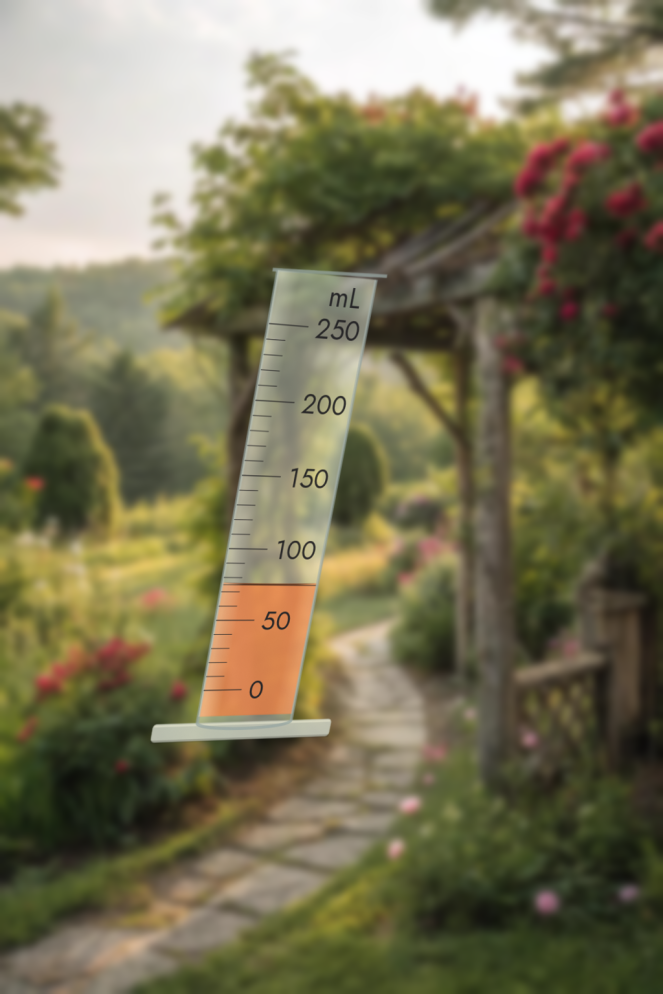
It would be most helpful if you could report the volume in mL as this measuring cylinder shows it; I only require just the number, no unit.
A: 75
